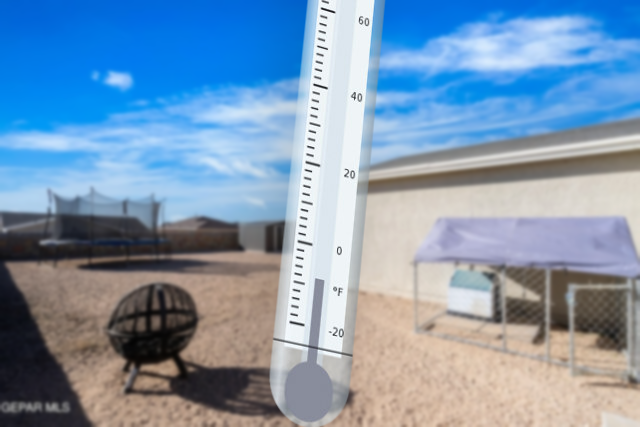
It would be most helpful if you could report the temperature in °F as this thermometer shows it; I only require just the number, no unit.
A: -8
